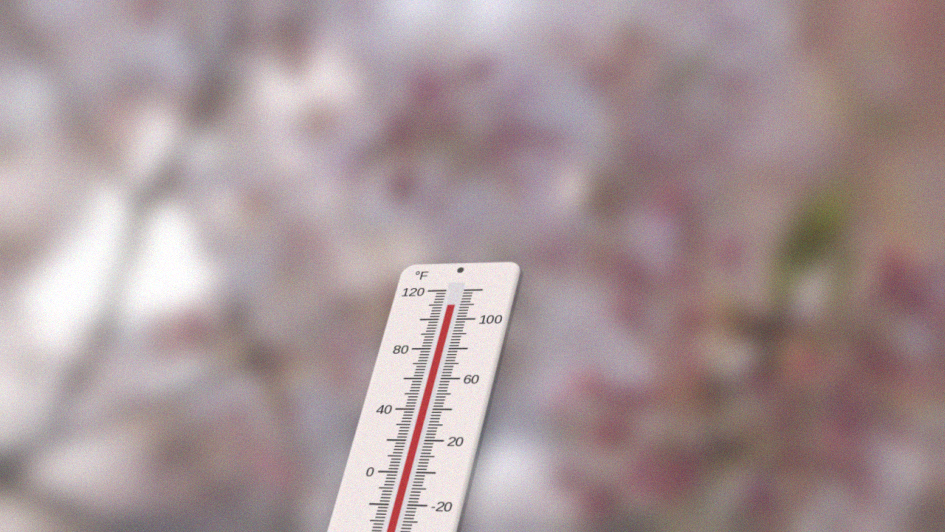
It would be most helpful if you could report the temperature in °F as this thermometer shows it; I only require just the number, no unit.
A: 110
